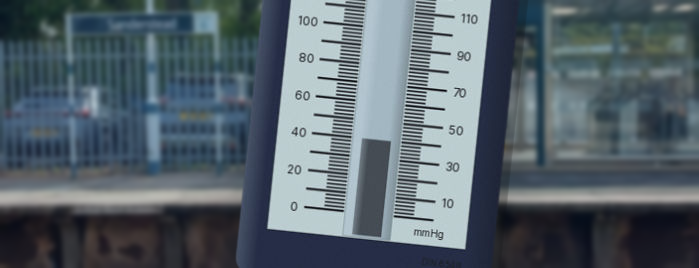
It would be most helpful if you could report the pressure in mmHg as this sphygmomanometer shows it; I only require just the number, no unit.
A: 40
